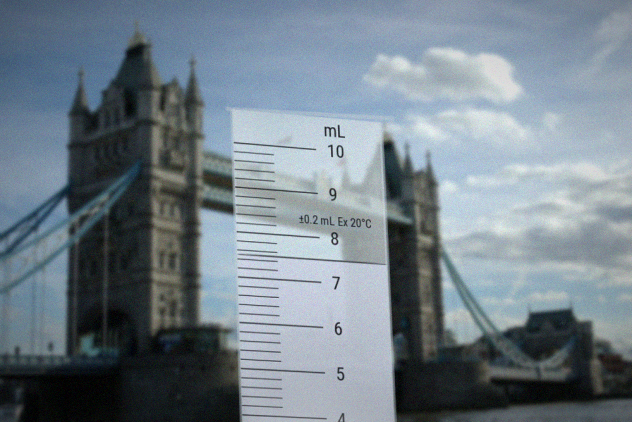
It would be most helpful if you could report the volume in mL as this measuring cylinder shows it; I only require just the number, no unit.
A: 7.5
